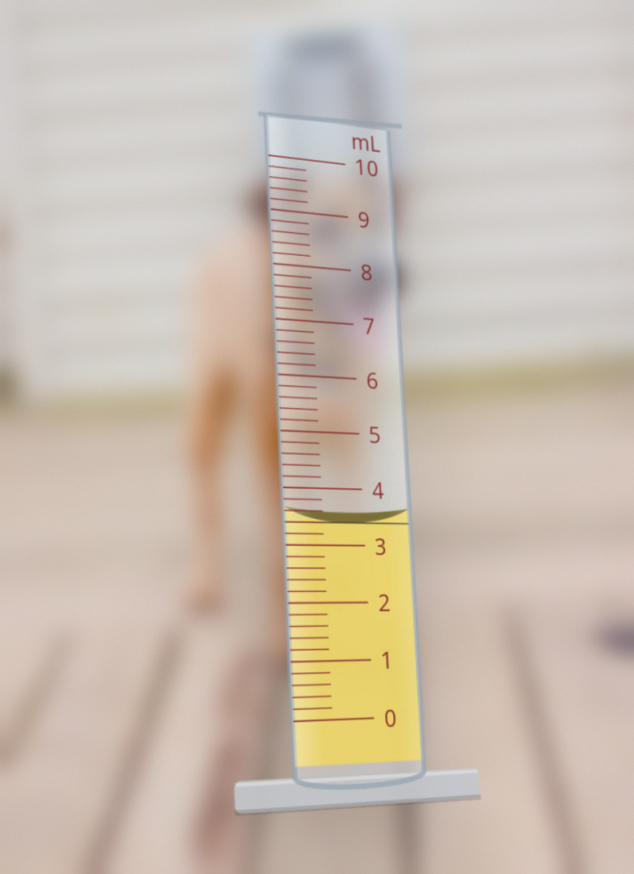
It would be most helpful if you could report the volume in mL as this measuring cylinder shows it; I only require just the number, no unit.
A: 3.4
